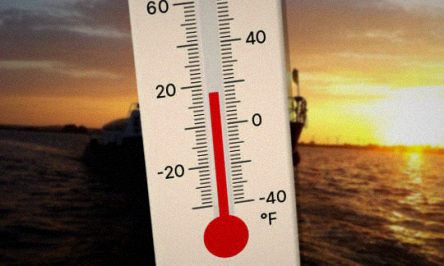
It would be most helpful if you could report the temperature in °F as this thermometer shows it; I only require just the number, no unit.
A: 16
